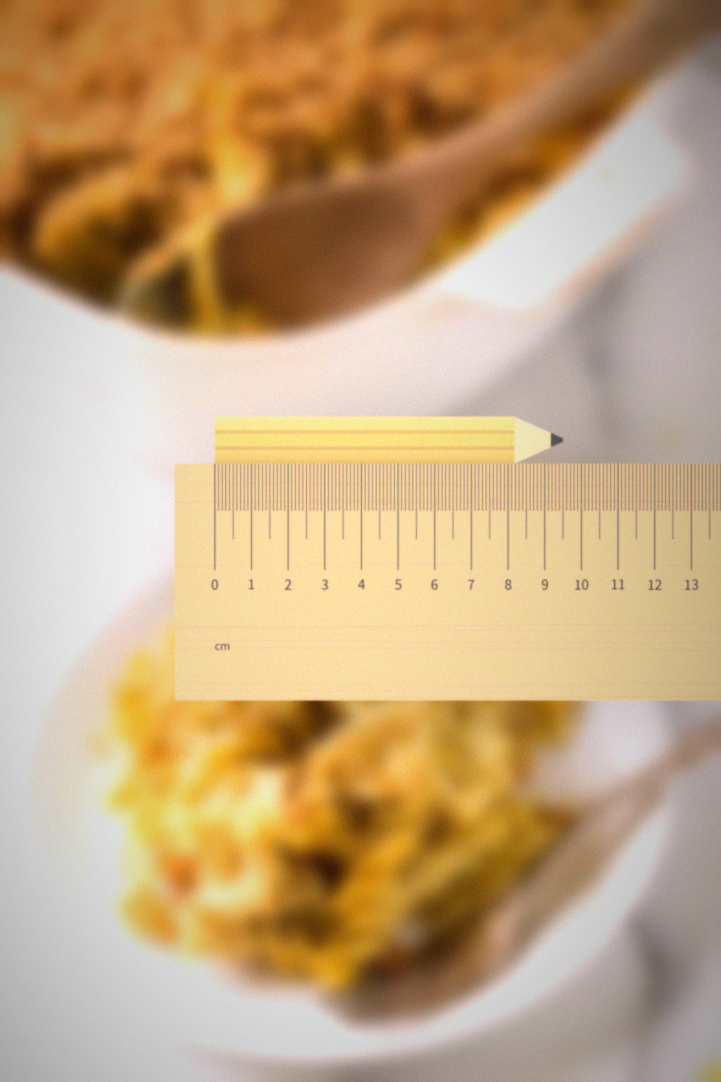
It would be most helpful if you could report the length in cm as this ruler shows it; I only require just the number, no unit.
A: 9.5
